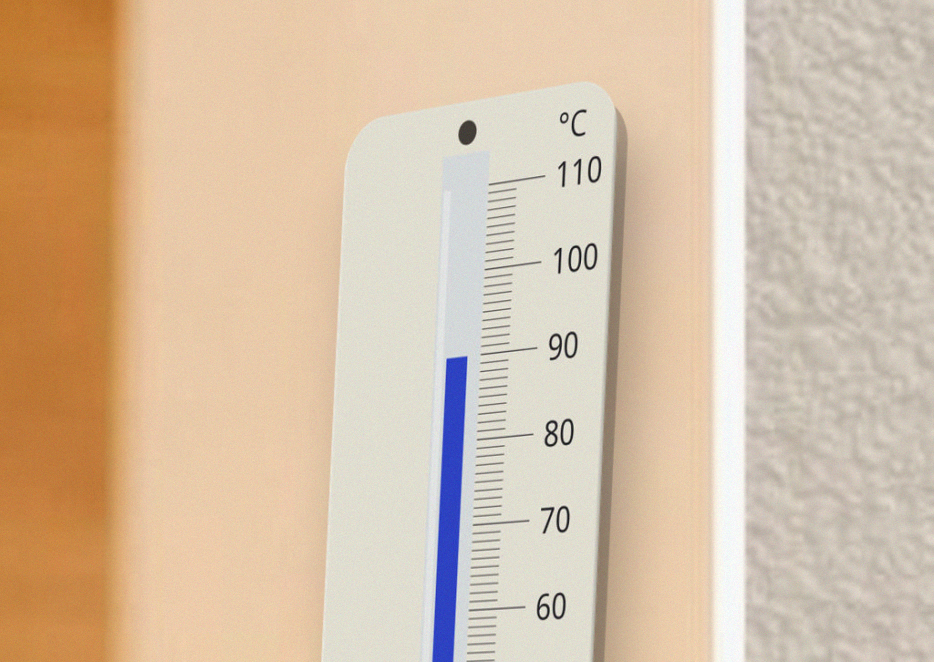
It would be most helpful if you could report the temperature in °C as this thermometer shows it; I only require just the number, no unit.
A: 90
